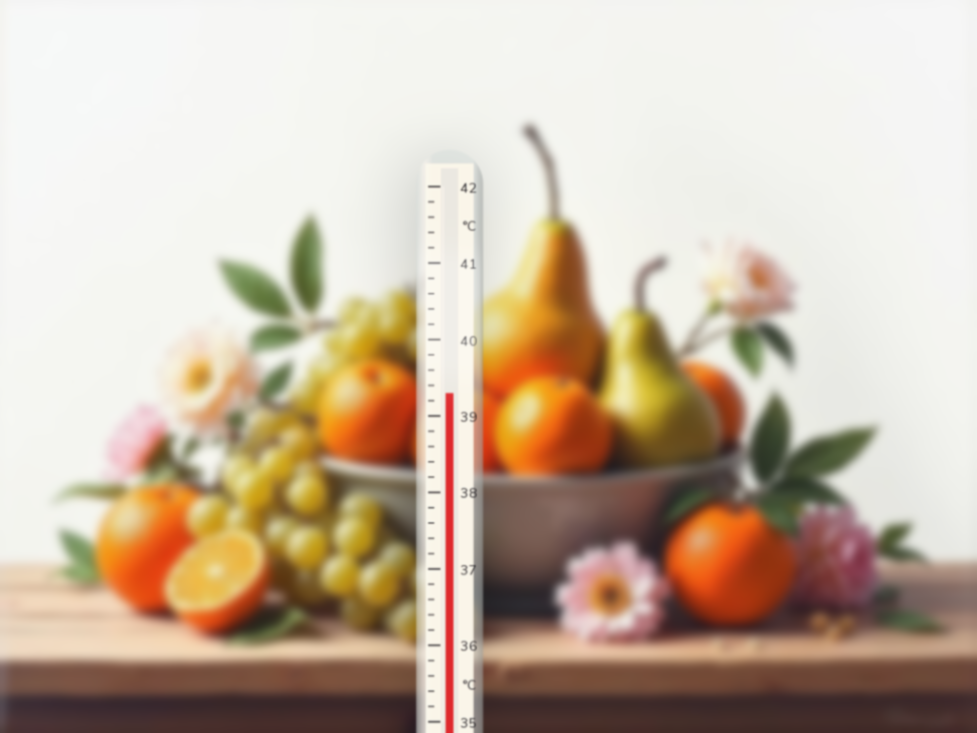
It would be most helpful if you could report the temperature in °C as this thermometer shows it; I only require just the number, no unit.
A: 39.3
